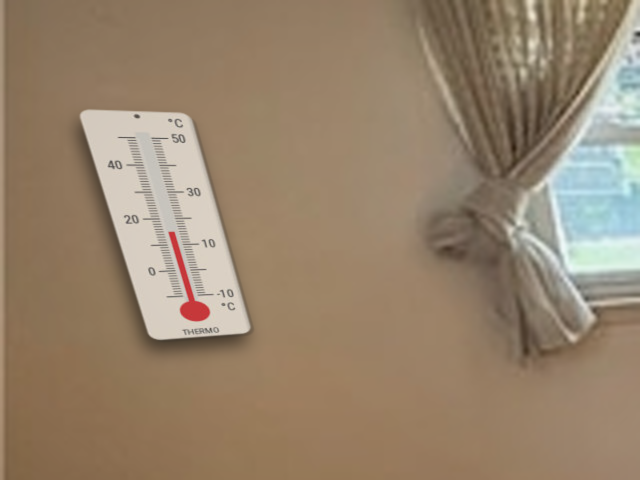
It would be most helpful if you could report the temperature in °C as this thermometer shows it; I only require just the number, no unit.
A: 15
